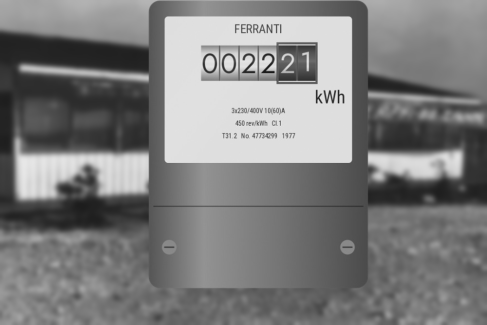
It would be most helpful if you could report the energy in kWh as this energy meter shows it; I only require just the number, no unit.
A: 22.21
